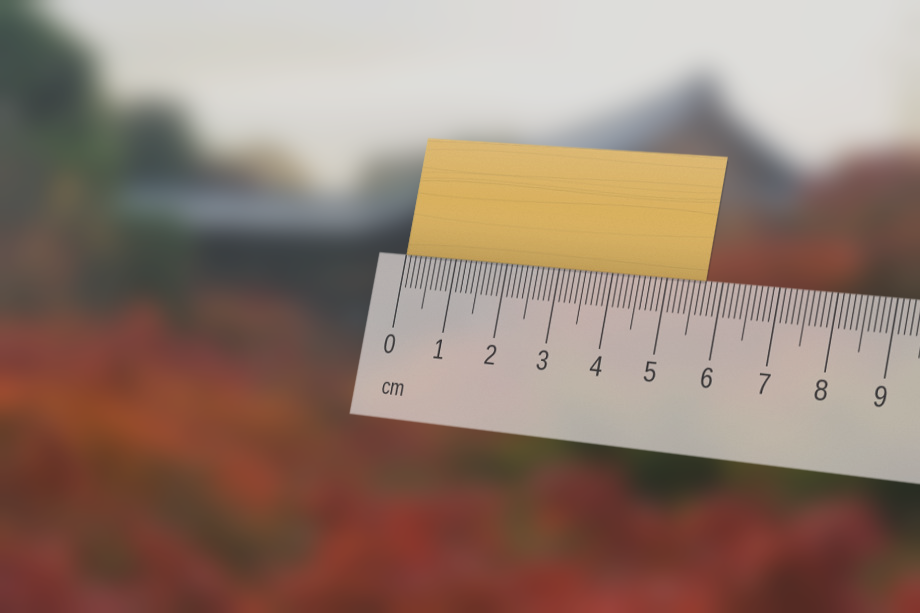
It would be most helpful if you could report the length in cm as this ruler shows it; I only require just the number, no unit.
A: 5.7
